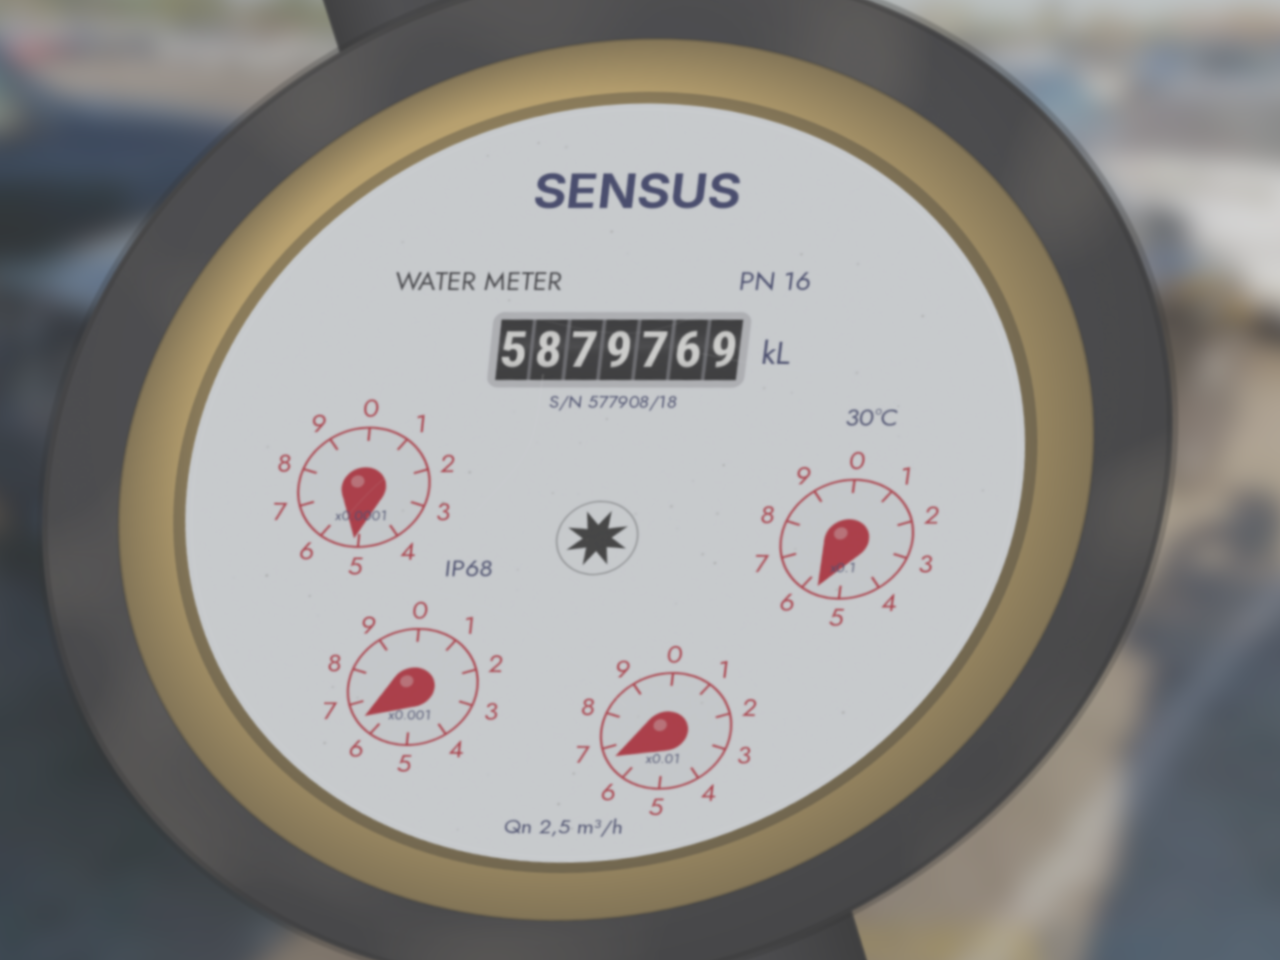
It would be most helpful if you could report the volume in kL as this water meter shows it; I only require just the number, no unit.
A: 5879769.5665
